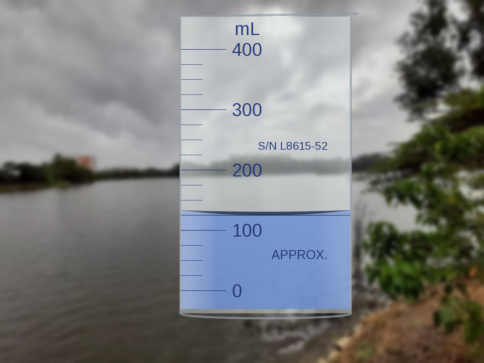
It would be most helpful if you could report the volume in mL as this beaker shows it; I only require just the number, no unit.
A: 125
